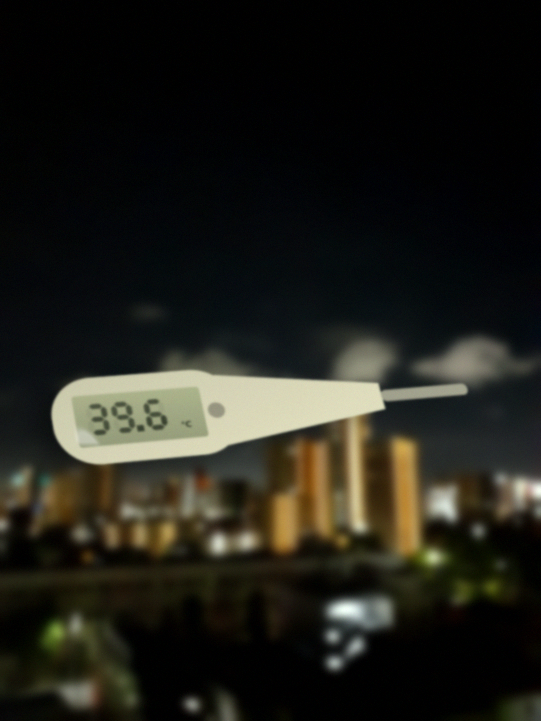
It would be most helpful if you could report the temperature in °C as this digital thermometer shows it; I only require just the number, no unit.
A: 39.6
